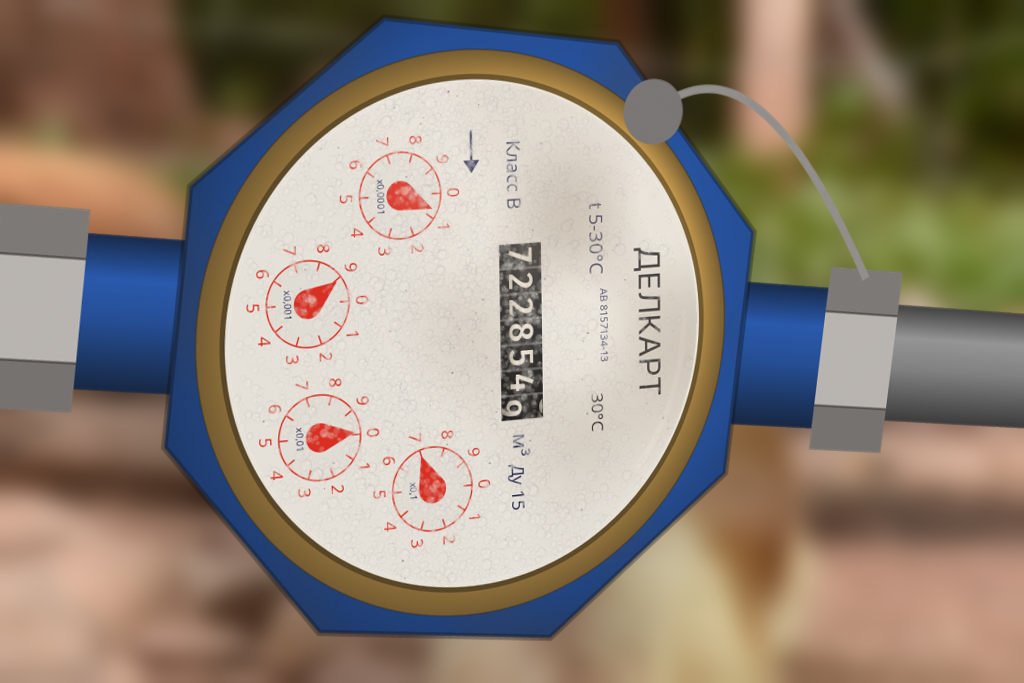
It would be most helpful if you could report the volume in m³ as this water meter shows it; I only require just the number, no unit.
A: 7228548.6990
